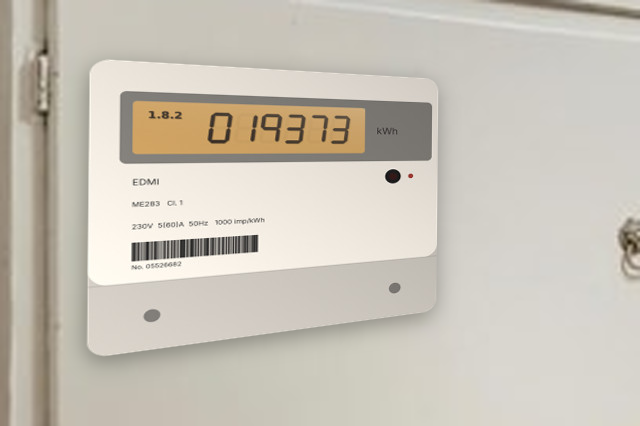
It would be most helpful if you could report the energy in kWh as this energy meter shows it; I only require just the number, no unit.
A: 19373
